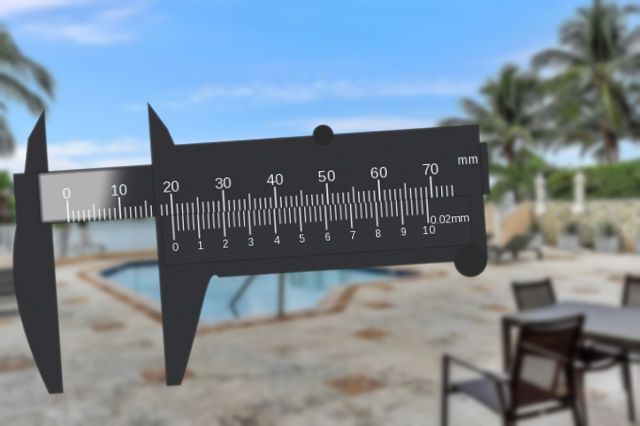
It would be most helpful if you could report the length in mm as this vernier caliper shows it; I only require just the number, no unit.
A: 20.0
